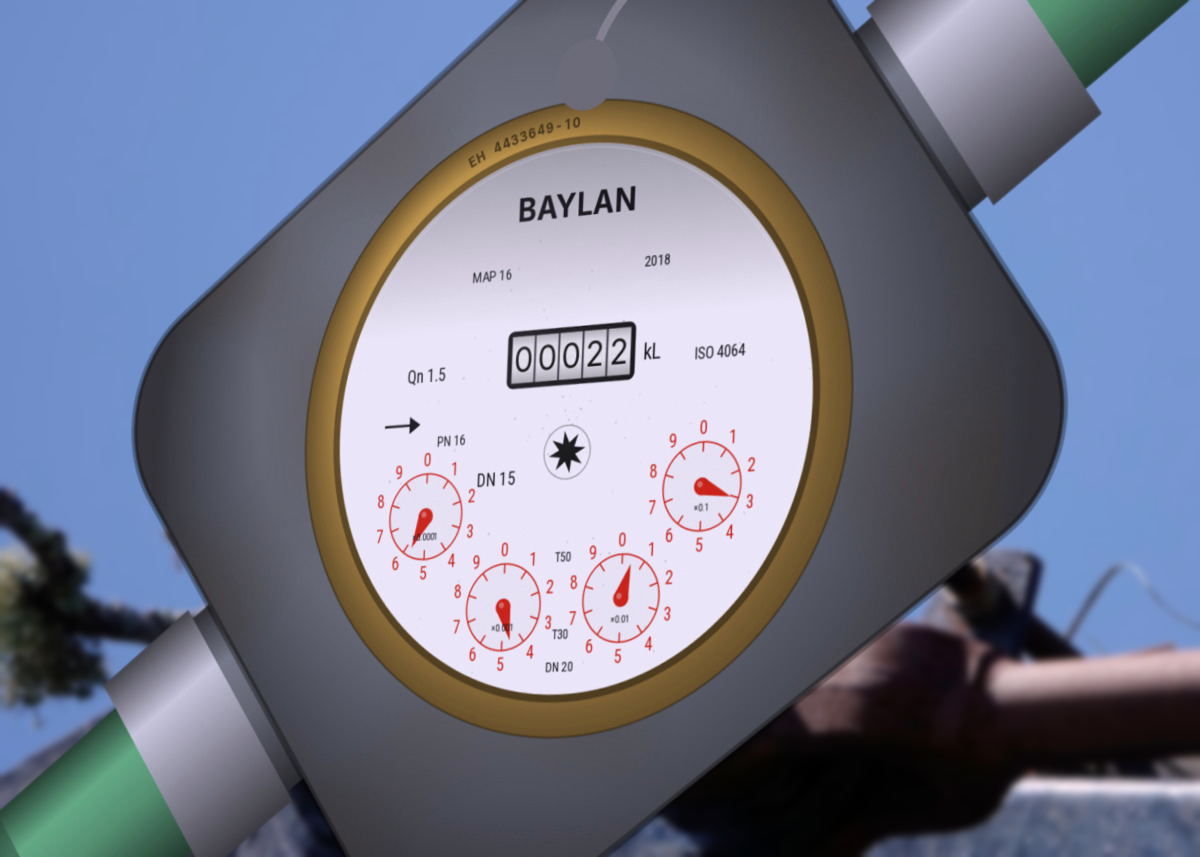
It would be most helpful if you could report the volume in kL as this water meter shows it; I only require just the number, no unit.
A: 22.3045
